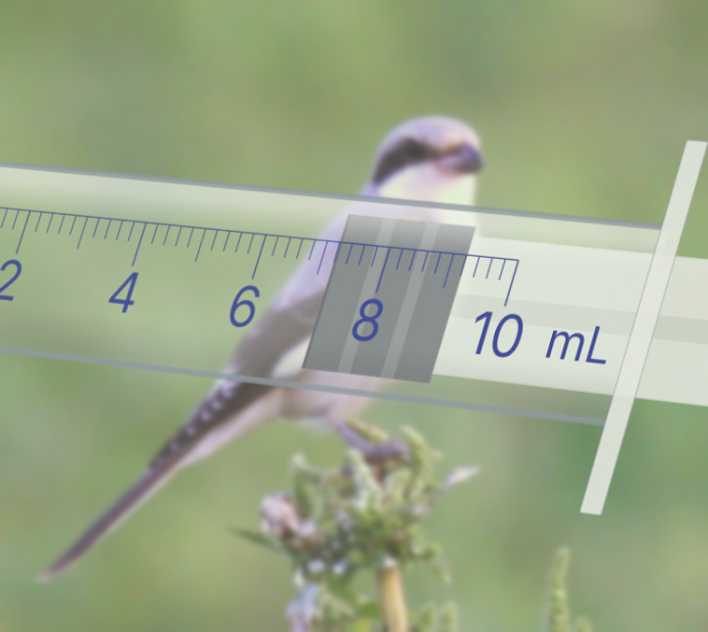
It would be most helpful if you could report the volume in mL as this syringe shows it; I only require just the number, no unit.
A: 7.2
